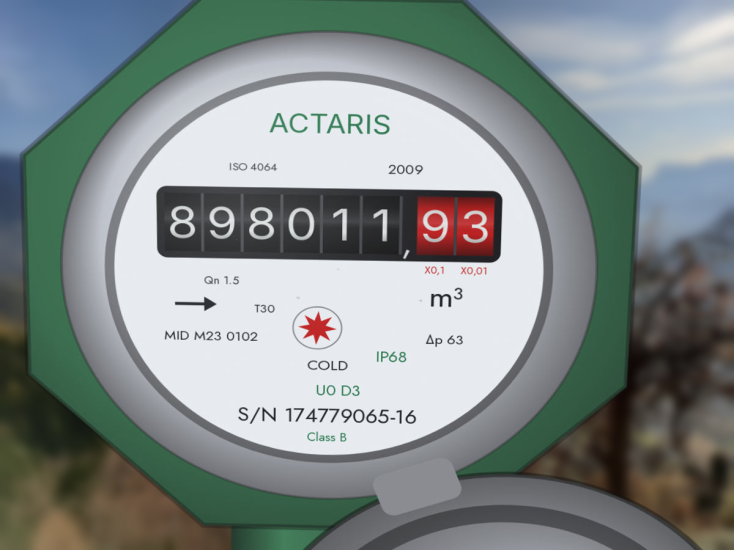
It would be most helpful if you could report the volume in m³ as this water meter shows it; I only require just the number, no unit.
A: 898011.93
